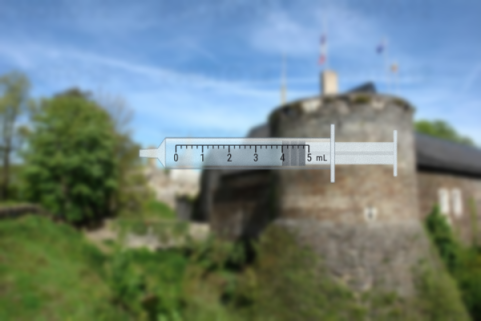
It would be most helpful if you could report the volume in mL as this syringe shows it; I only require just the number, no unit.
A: 4
